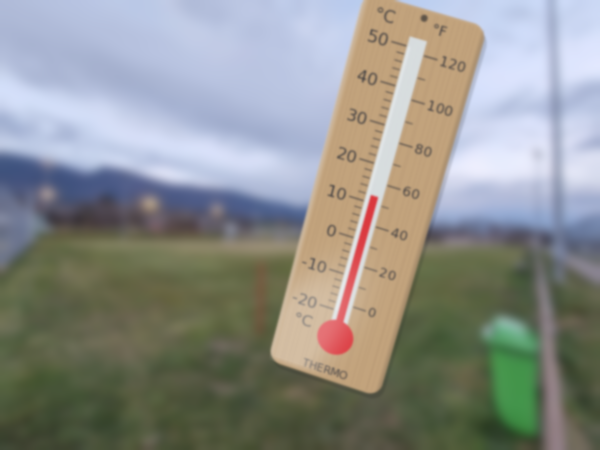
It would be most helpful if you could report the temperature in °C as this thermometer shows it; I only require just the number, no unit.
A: 12
